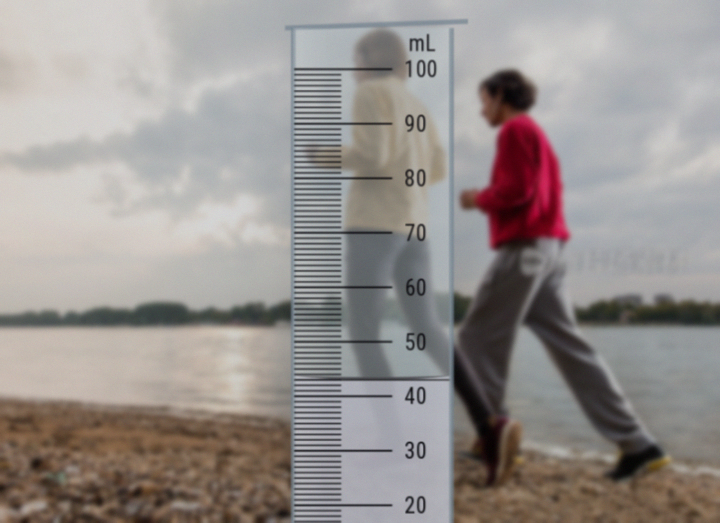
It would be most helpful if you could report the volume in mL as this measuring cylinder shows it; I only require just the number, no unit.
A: 43
